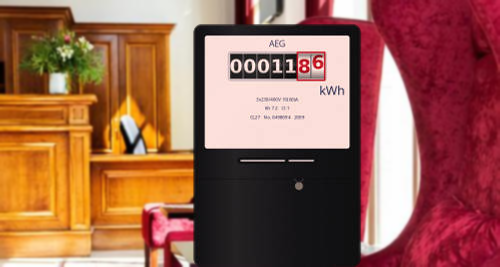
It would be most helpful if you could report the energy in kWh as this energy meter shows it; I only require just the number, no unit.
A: 11.86
